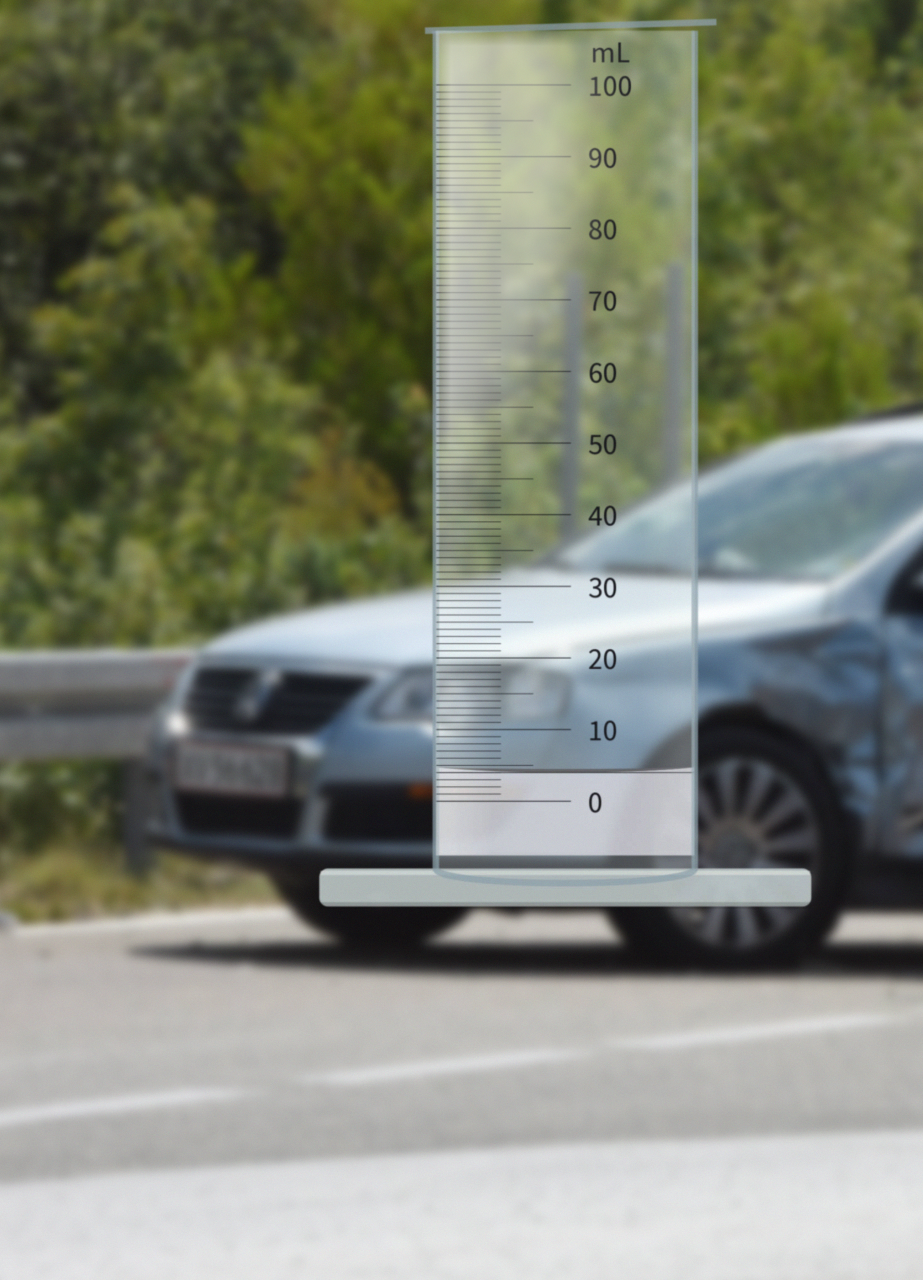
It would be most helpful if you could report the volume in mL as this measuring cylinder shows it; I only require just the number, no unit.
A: 4
